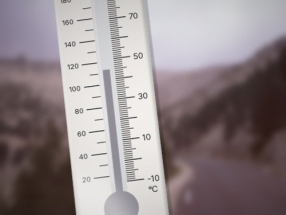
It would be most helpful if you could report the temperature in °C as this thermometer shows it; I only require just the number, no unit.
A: 45
